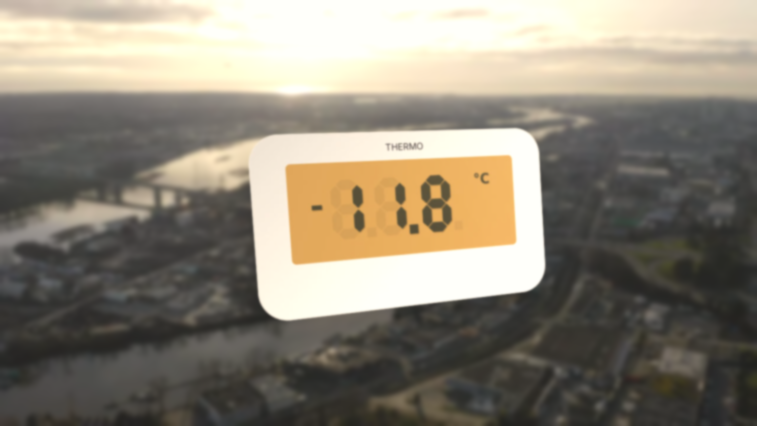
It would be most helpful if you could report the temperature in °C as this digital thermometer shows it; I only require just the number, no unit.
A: -11.8
